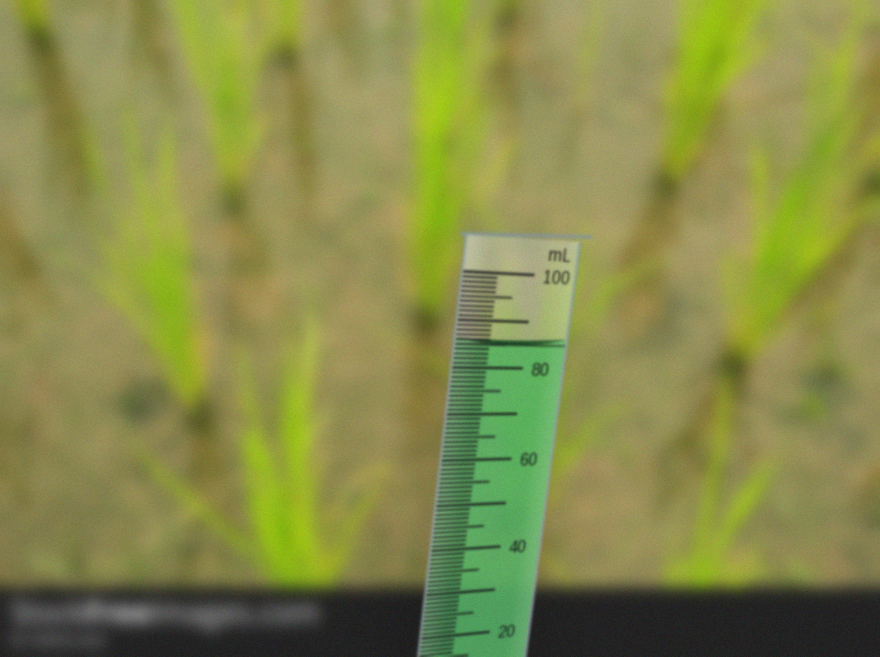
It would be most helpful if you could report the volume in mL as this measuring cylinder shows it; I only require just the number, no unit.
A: 85
